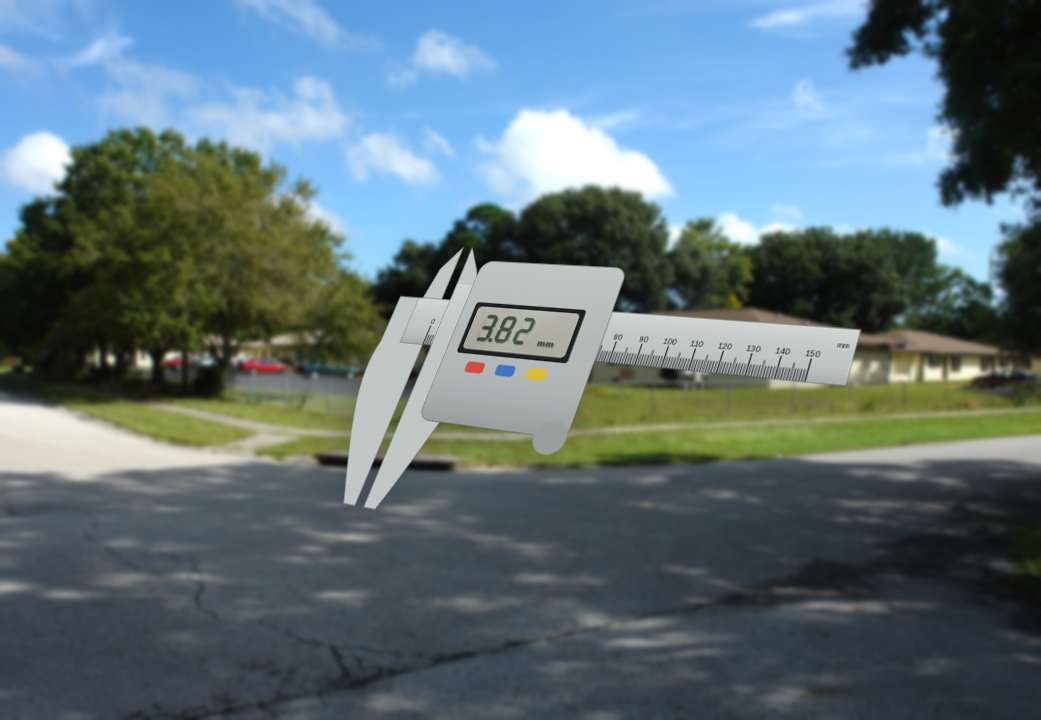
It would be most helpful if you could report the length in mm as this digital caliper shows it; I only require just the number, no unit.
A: 3.82
